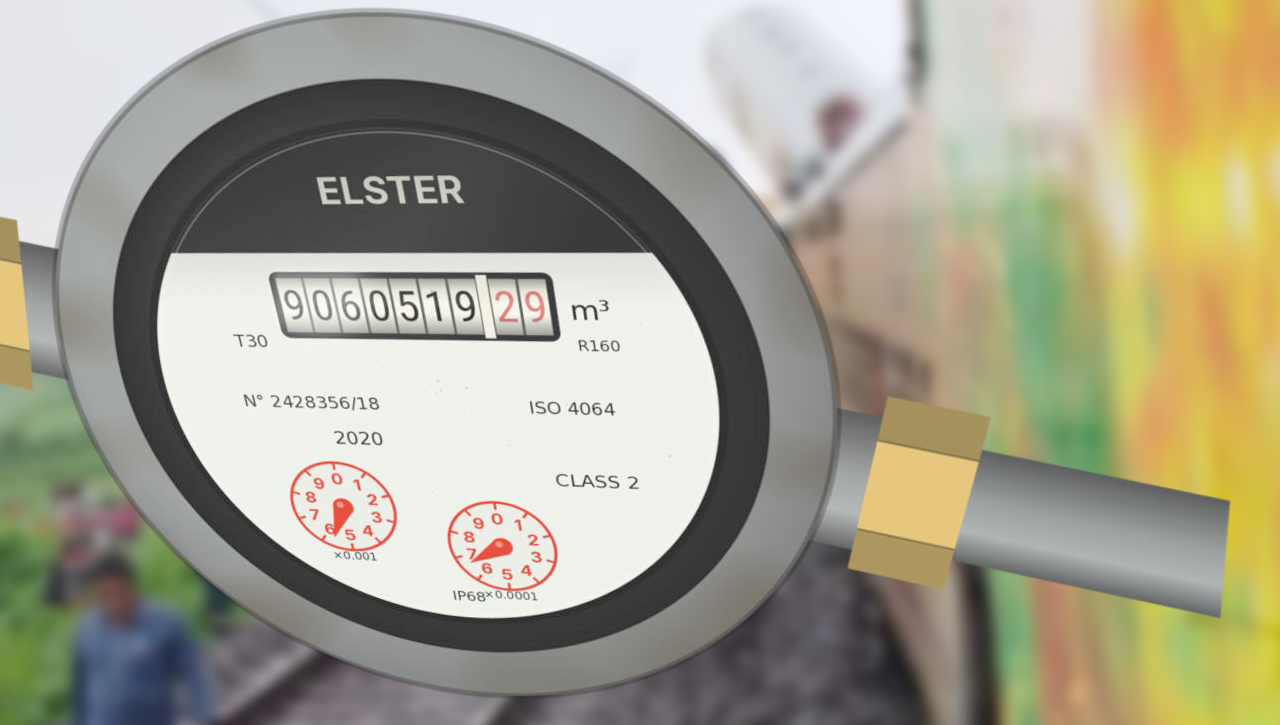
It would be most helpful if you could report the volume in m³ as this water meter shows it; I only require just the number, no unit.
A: 9060519.2956
